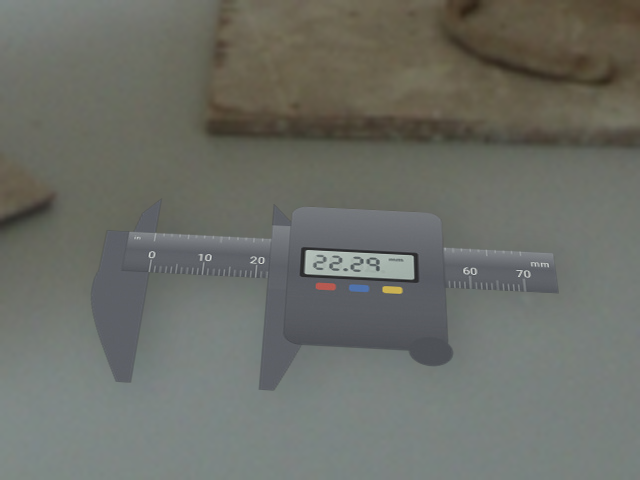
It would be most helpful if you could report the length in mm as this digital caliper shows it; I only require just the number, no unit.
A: 22.29
